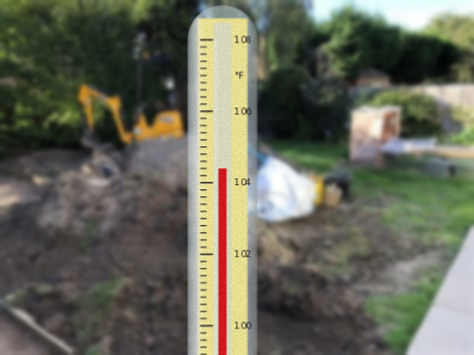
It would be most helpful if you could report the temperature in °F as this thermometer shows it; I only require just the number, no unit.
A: 104.4
